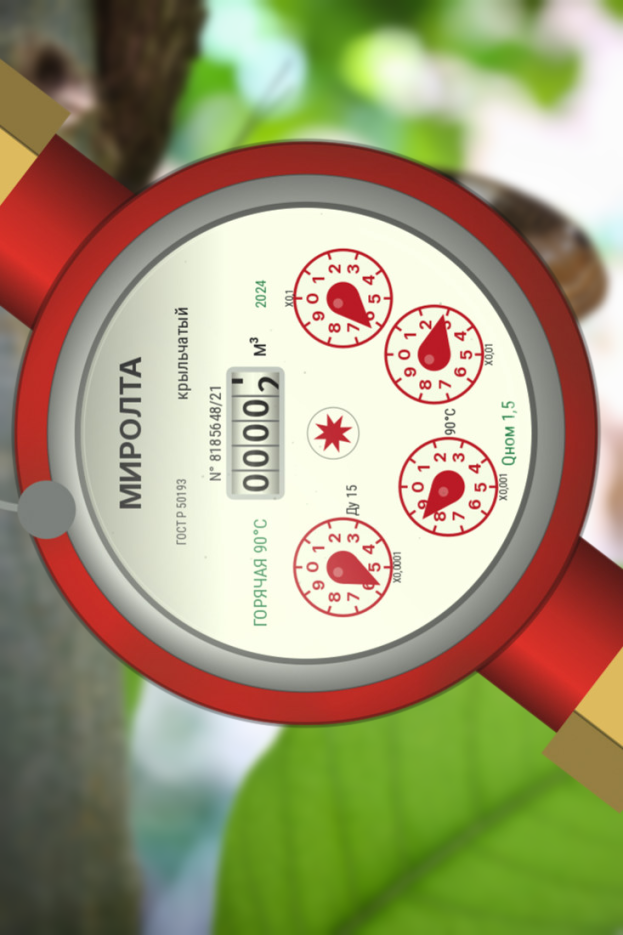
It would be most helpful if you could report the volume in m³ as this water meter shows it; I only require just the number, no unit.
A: 1.6285
